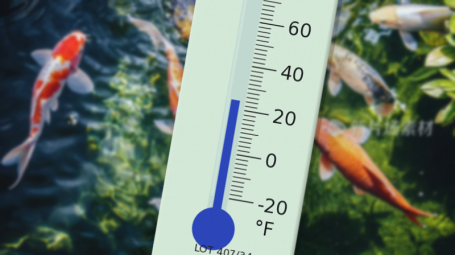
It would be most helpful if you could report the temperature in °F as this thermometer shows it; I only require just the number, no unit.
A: 24
